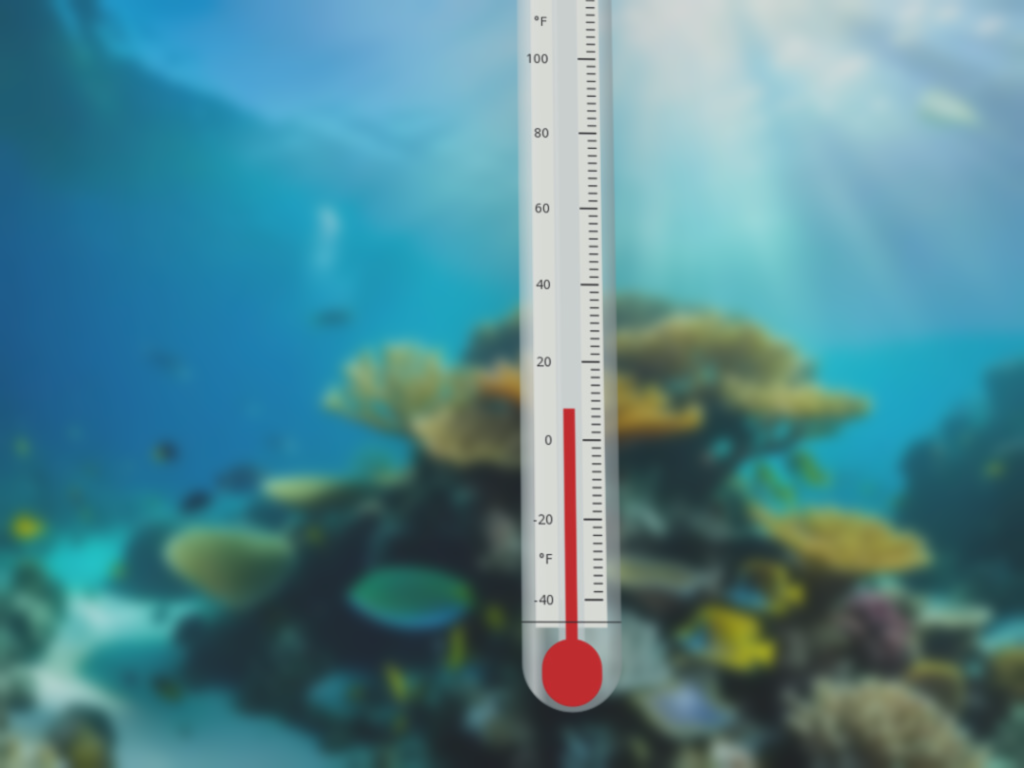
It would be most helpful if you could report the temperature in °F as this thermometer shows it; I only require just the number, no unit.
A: 8
